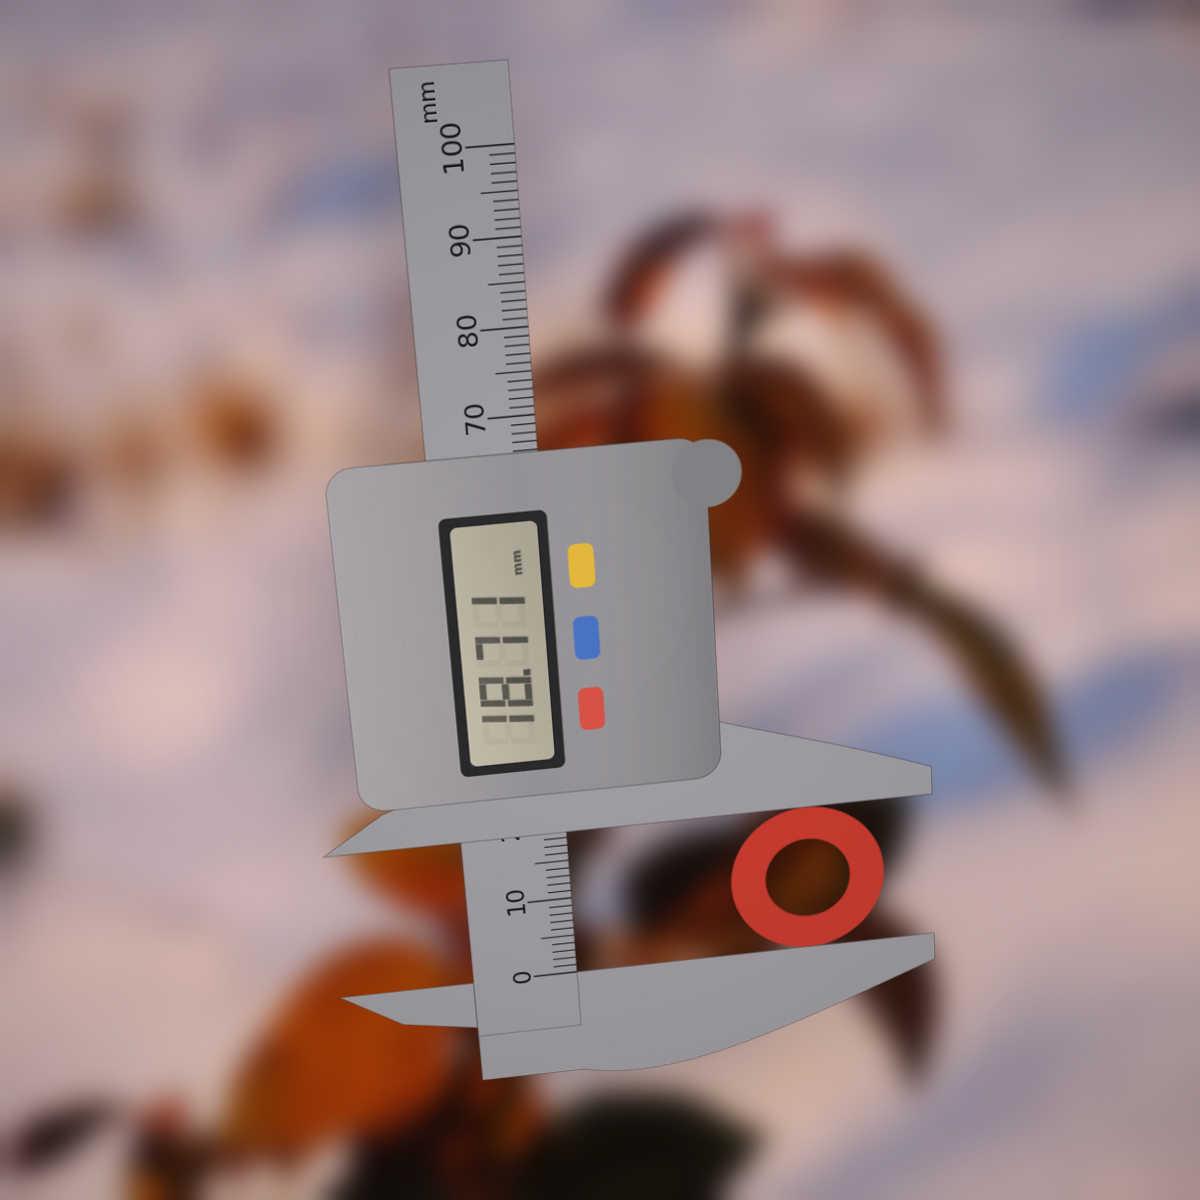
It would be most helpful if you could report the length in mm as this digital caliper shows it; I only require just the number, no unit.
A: 18.71
